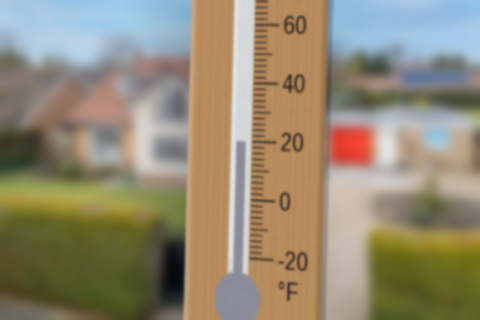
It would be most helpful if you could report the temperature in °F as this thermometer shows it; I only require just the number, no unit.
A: 20
